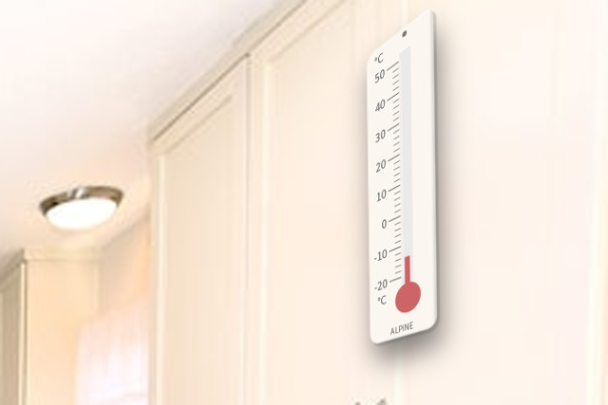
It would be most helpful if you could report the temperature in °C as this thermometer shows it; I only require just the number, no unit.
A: -14
